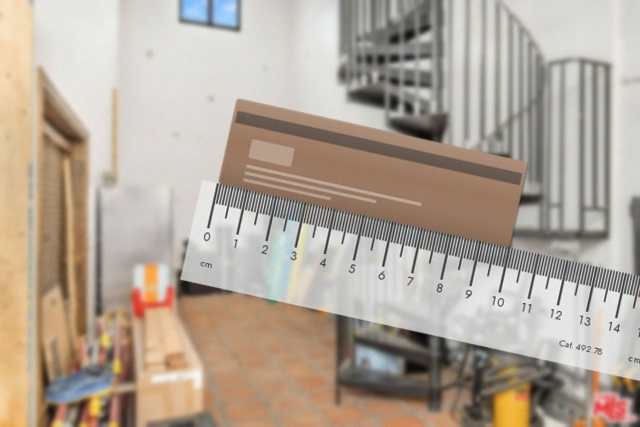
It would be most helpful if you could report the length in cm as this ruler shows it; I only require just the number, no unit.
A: 10
